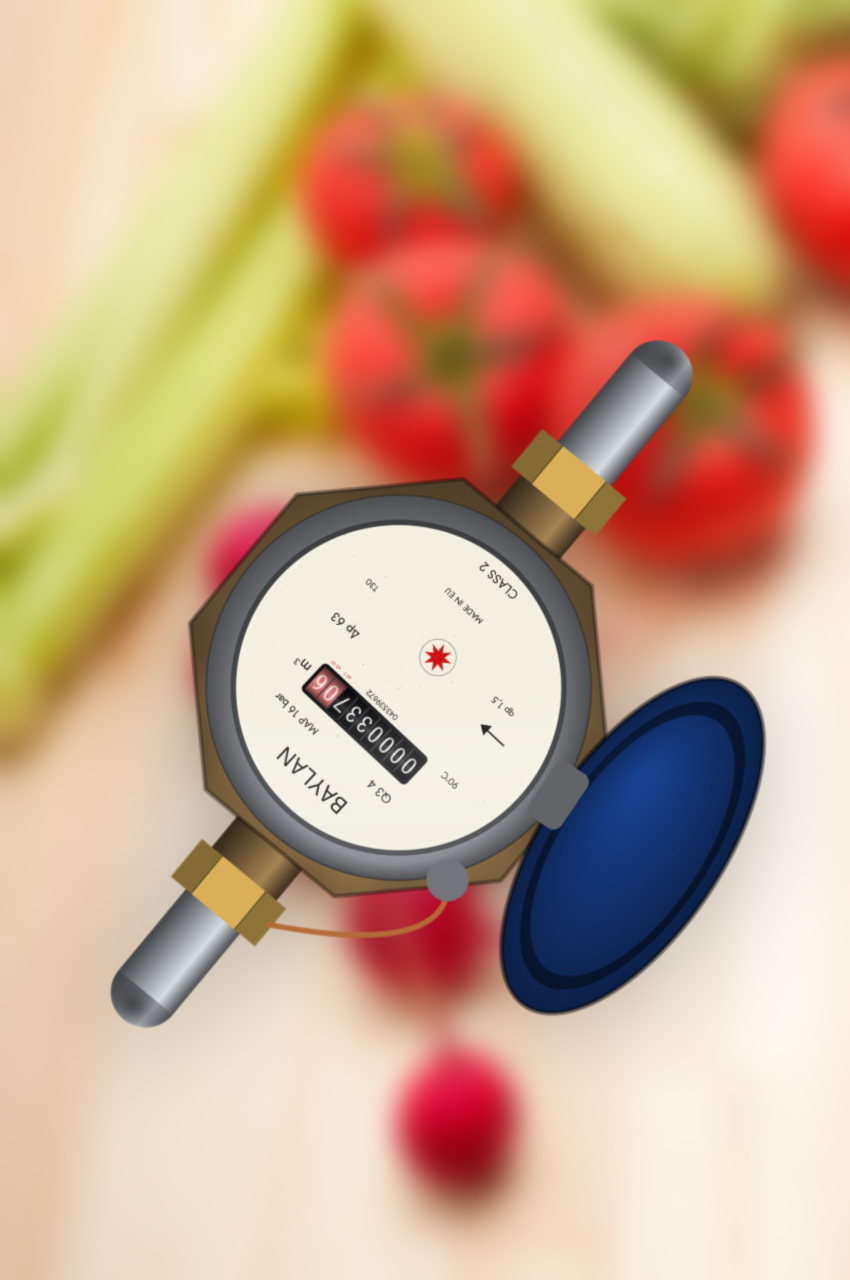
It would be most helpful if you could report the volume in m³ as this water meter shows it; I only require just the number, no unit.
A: 337.06
